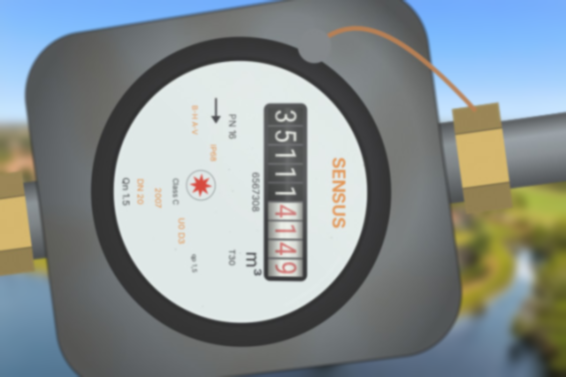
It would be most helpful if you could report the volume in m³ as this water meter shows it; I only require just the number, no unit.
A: 35111.4149
